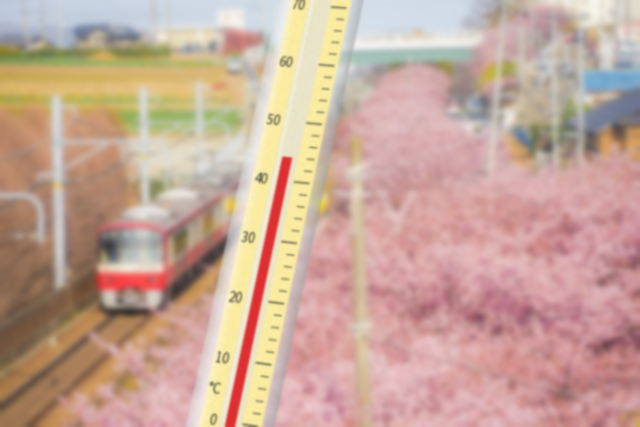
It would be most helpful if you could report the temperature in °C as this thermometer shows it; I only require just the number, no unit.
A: 44
